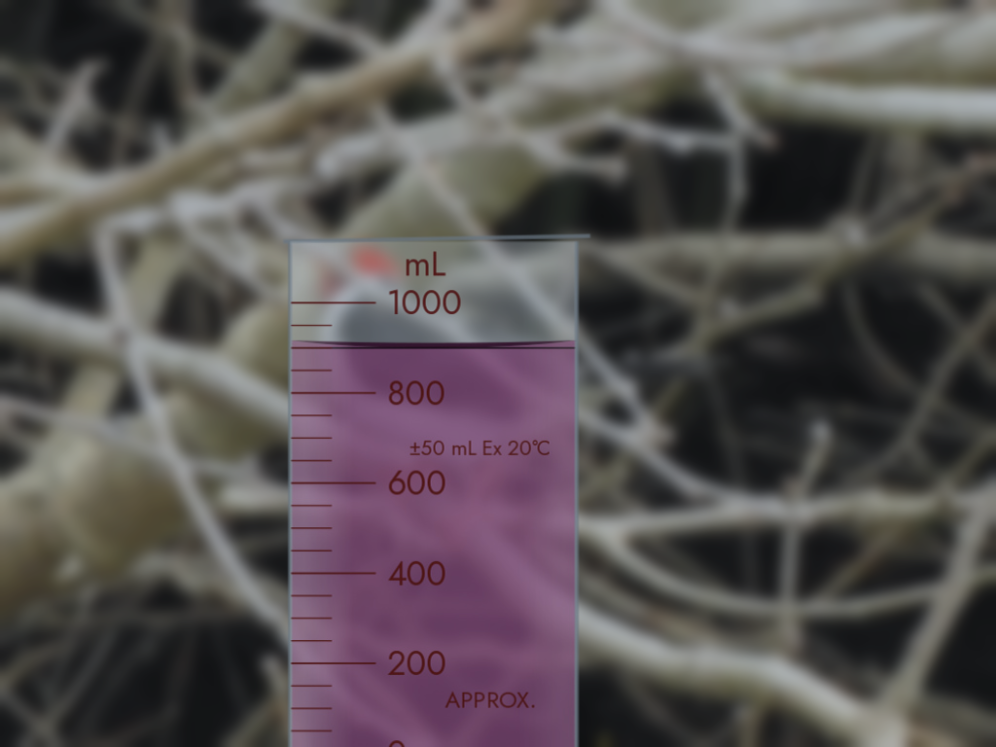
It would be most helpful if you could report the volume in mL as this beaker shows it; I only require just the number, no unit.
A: 900
